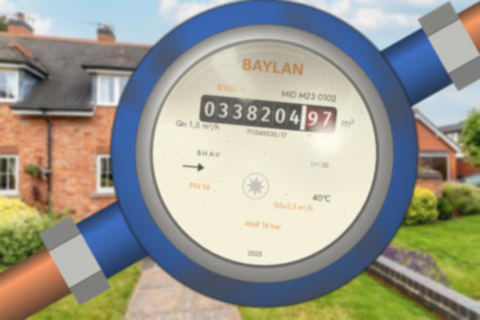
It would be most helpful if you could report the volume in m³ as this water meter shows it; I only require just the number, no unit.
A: 338204.97
